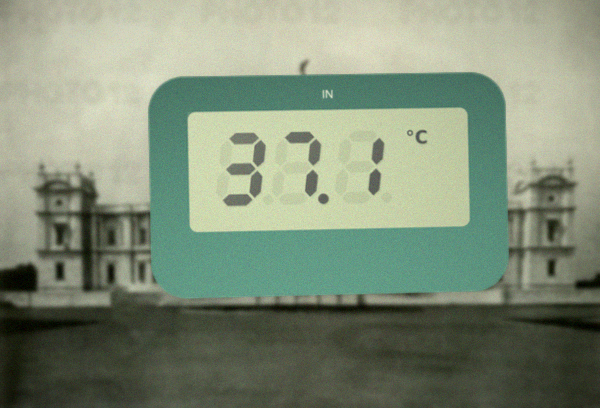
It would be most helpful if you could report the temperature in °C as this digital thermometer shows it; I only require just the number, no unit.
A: 37.1
